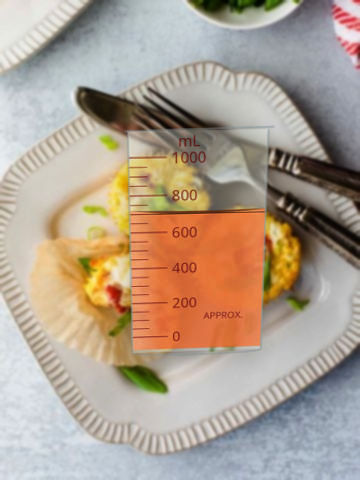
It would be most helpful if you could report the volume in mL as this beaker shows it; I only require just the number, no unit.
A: 700
